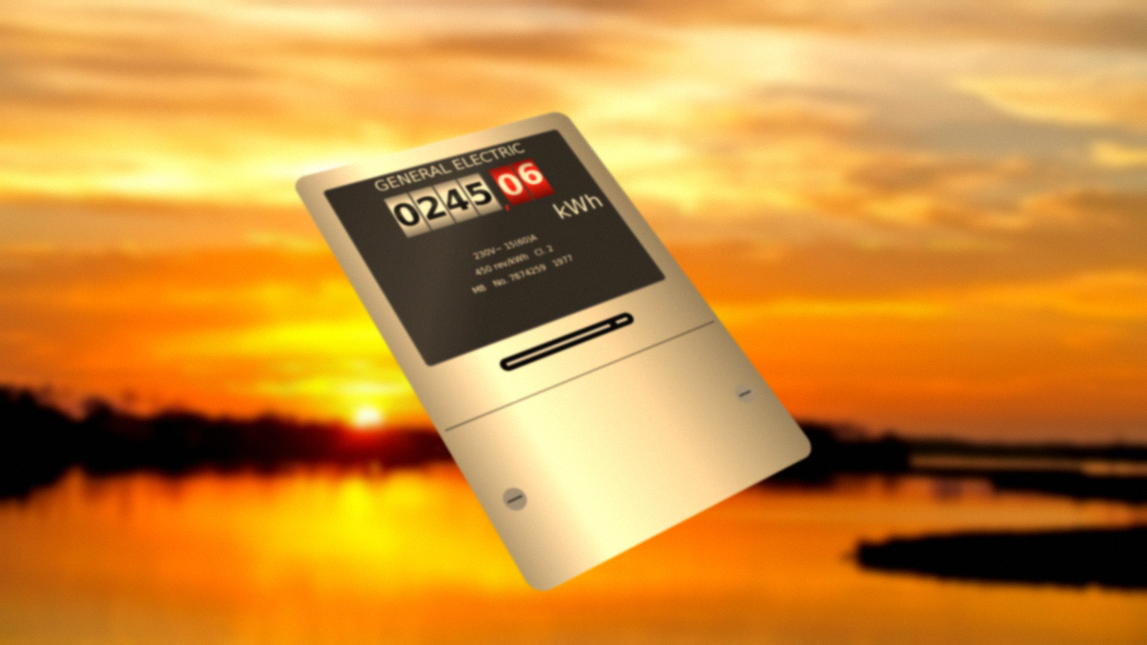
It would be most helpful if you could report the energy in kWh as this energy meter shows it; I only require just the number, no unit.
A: 245.06
